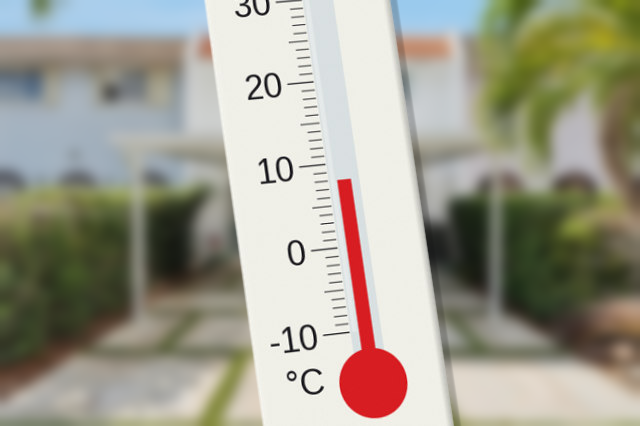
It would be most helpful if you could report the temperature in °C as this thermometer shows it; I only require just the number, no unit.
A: 8
